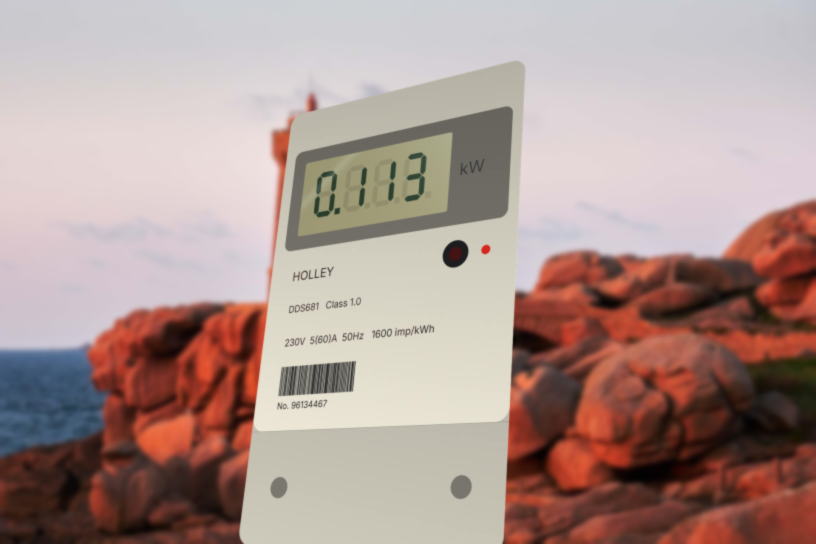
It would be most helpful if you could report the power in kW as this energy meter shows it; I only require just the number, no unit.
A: 0.113
